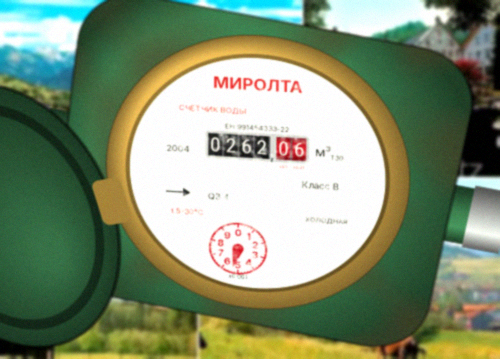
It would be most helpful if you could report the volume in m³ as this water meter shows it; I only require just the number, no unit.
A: 262.065
